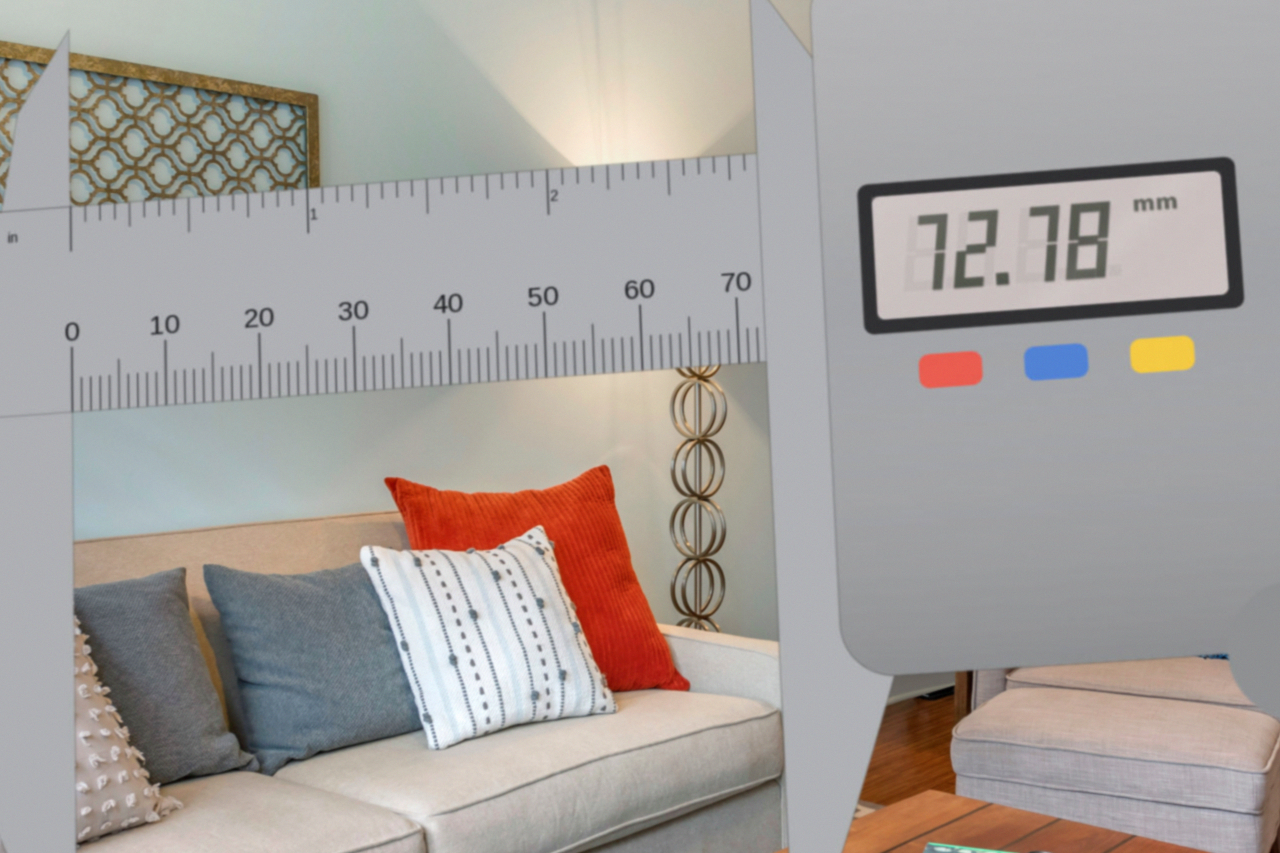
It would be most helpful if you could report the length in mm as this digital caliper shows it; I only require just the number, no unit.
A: 72.78
